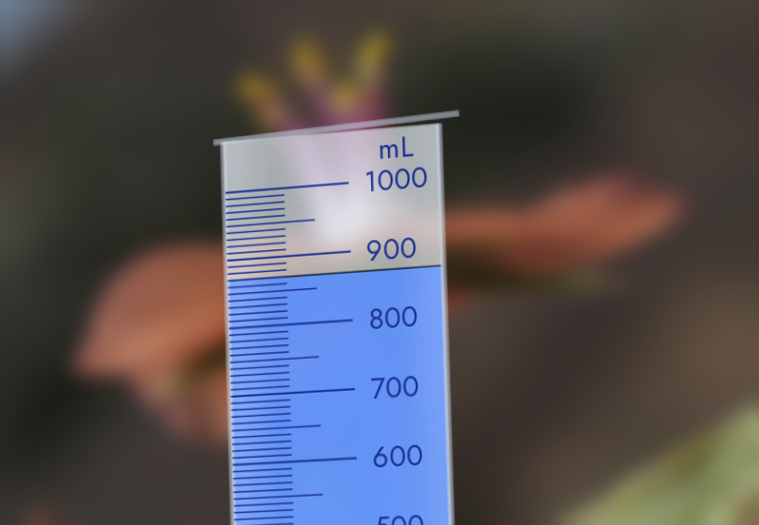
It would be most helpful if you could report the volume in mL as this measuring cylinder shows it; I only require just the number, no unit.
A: 870
